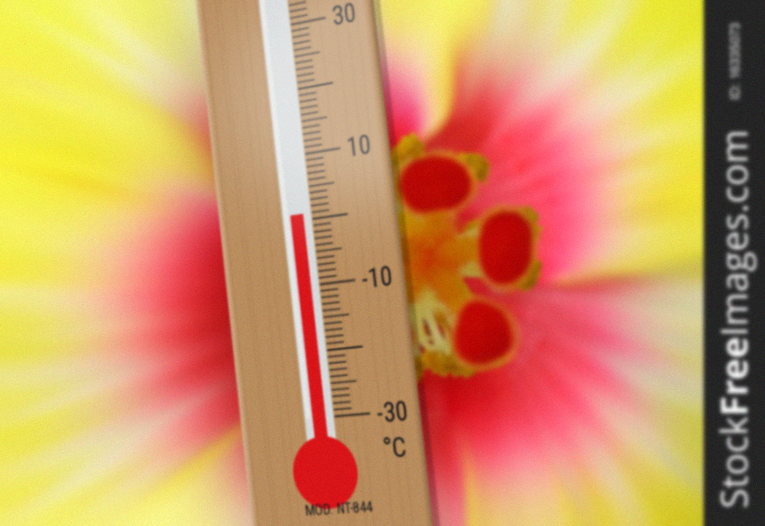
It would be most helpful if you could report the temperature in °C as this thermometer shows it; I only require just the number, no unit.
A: 1
